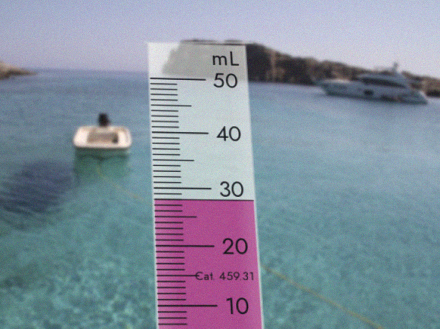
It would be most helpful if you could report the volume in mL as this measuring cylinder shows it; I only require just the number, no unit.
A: 28
